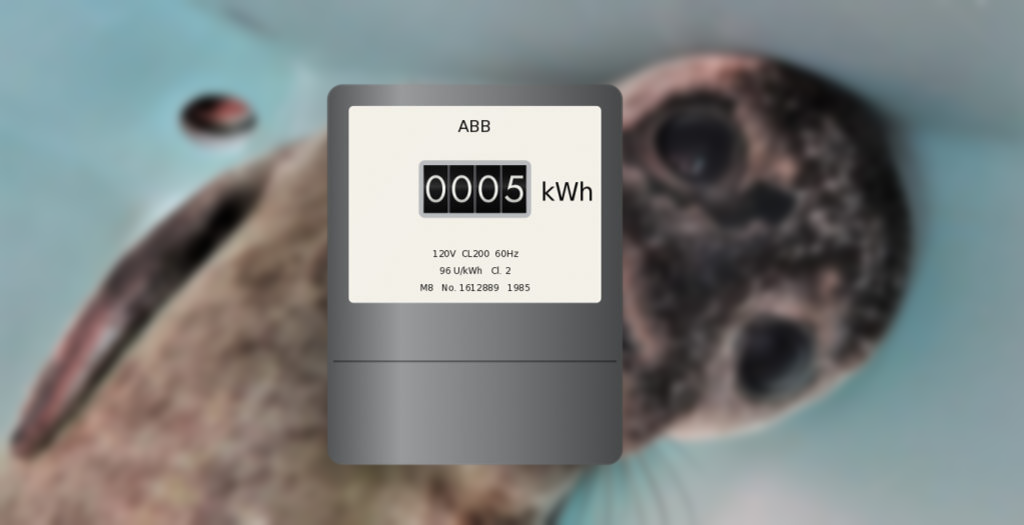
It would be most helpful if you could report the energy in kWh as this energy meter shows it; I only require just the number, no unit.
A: 5
